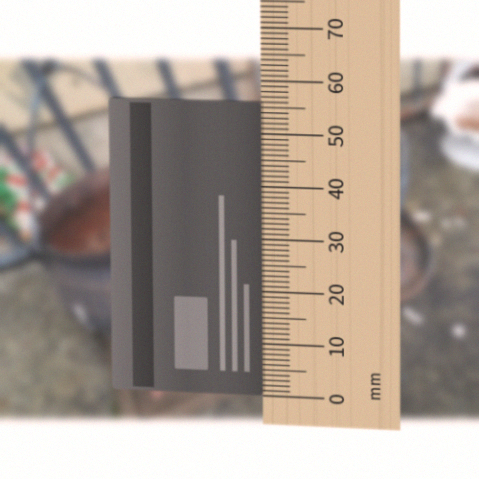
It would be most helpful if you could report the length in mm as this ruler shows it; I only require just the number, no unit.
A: 56
